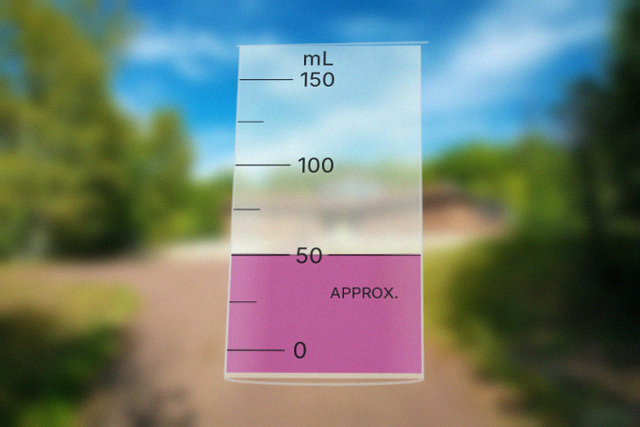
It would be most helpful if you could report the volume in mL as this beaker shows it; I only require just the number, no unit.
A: 50
